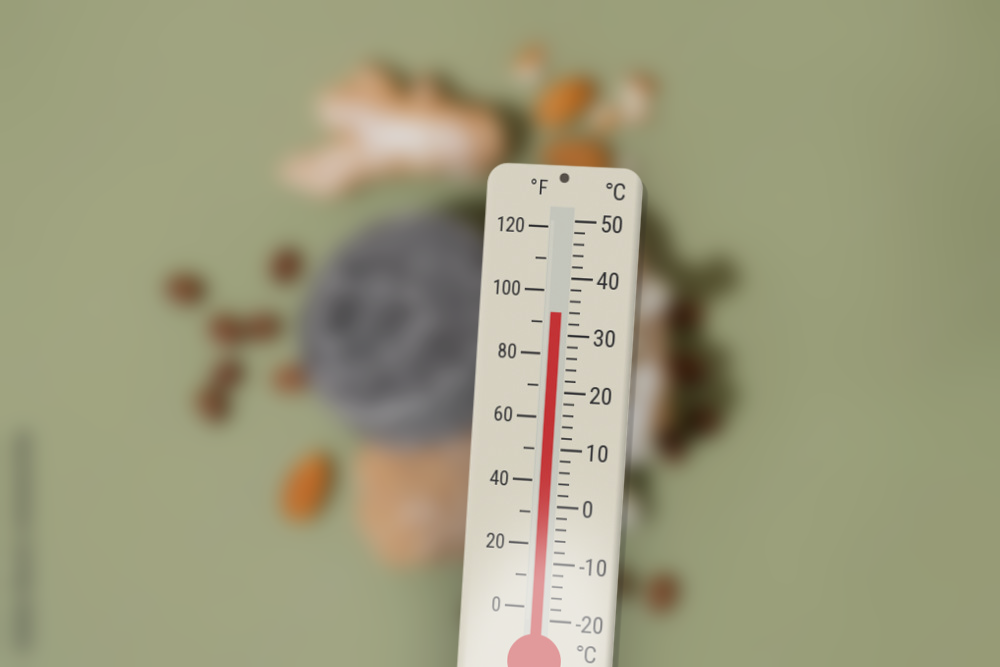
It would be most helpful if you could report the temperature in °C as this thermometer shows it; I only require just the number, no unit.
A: 34
